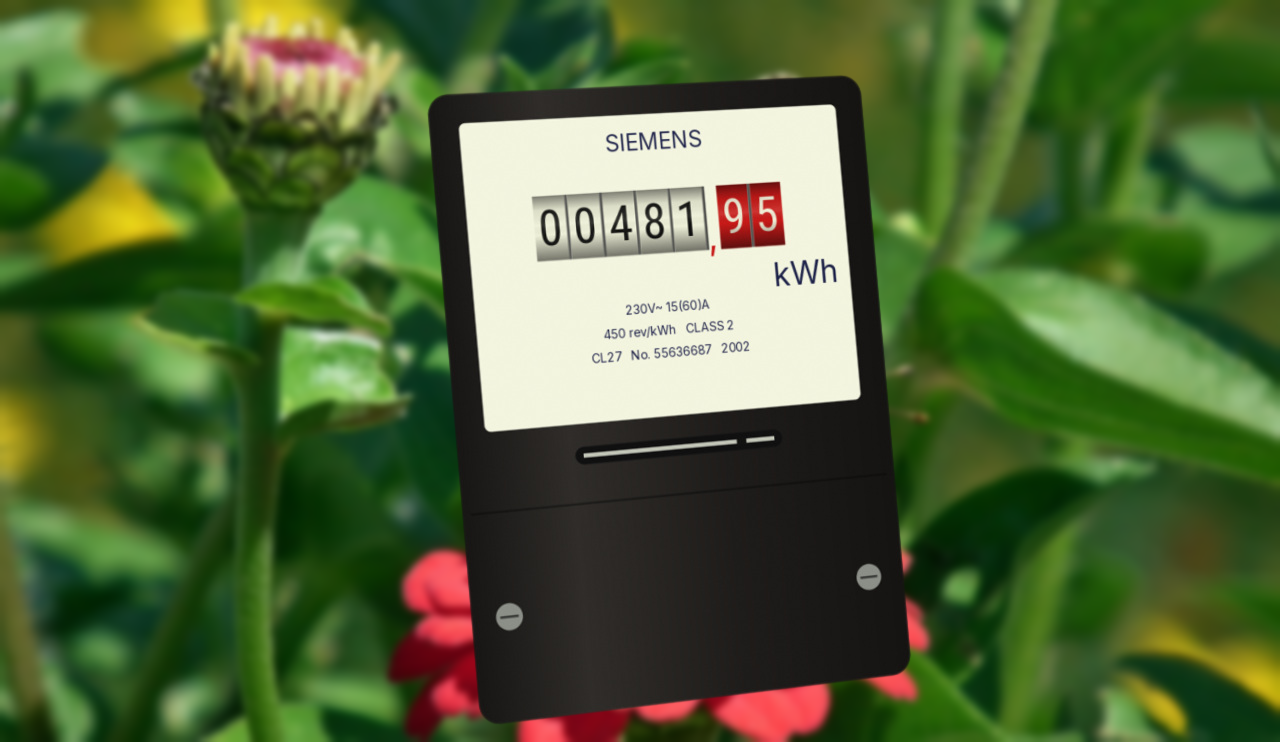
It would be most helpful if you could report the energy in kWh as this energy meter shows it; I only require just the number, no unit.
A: 481.95
